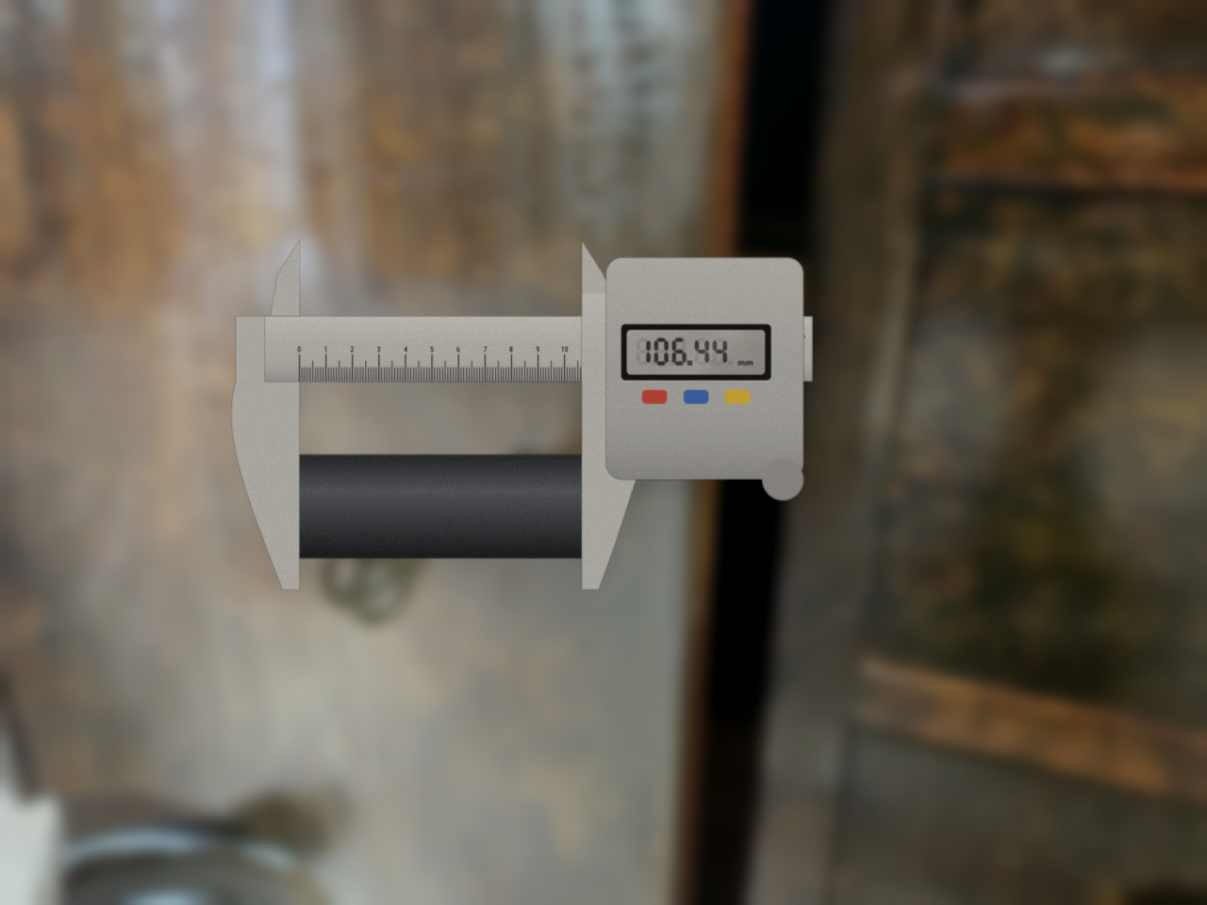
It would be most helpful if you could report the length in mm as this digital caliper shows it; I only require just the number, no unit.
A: 106.44
